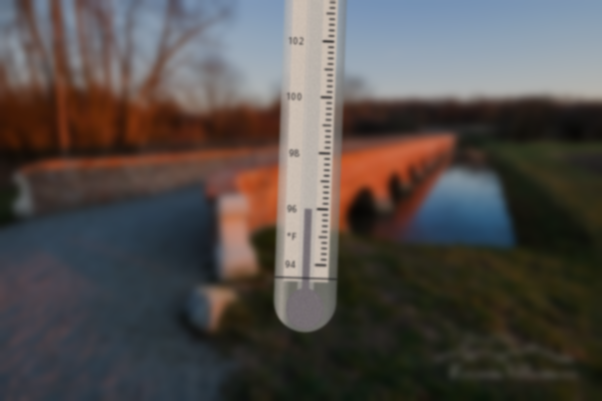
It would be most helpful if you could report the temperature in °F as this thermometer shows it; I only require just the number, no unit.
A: 96
